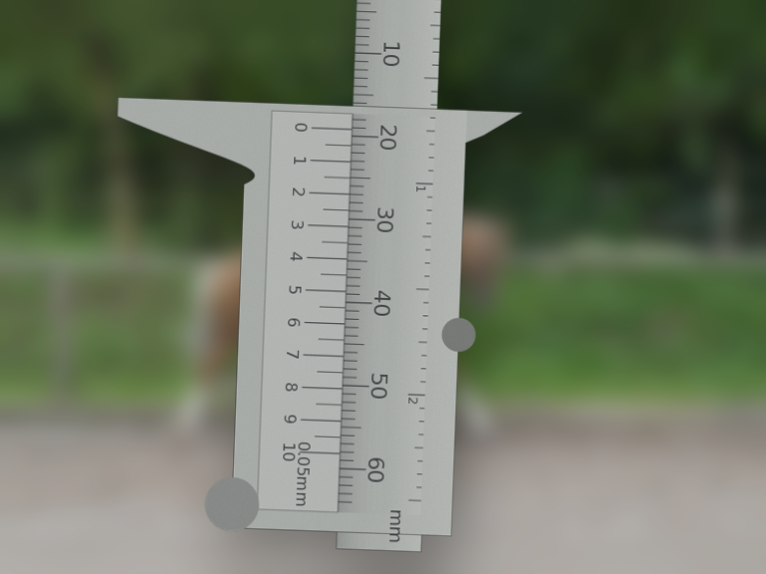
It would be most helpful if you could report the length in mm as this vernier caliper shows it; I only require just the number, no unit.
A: 19.2
